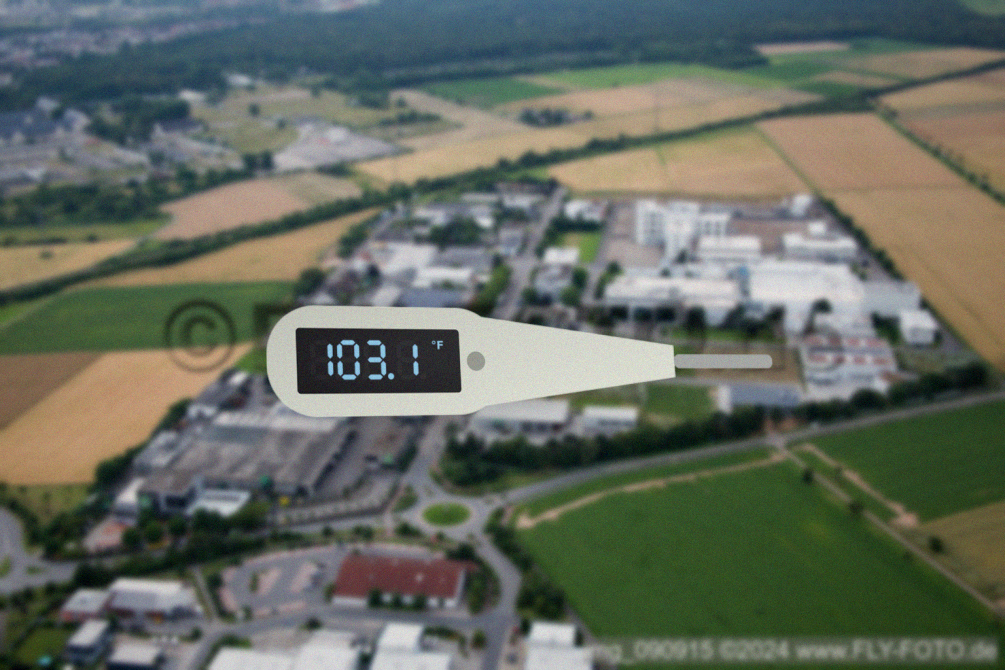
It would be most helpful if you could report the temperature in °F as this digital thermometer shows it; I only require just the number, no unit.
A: 103.1
